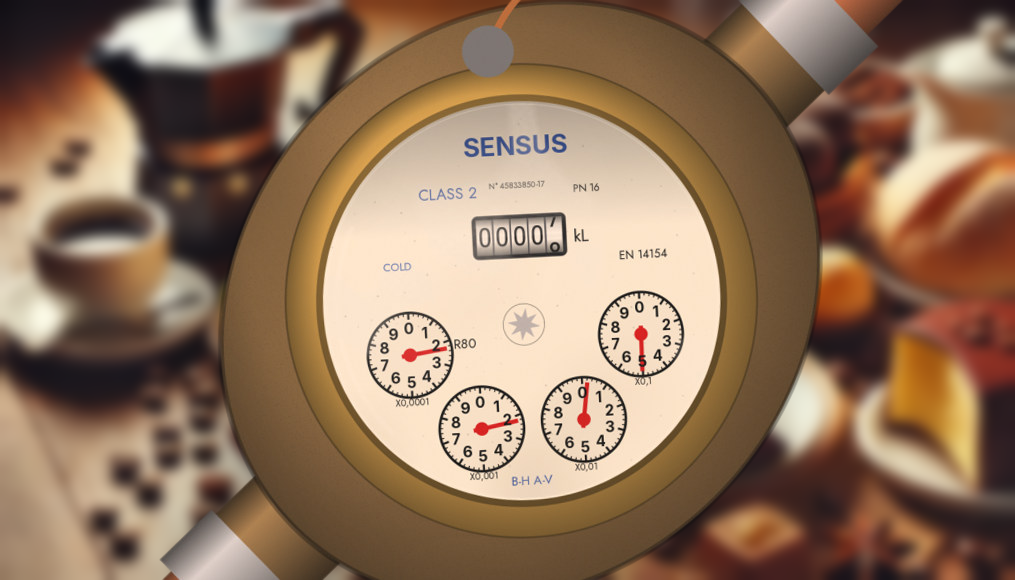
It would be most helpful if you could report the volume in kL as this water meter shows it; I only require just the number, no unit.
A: 7.5022
